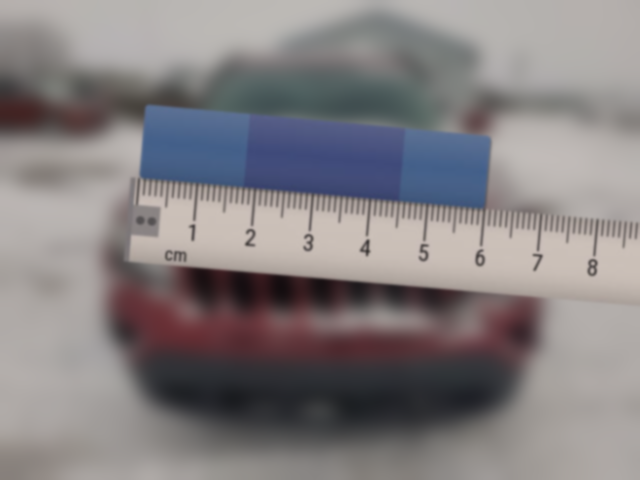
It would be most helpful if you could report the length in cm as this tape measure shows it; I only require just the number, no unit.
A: 6
